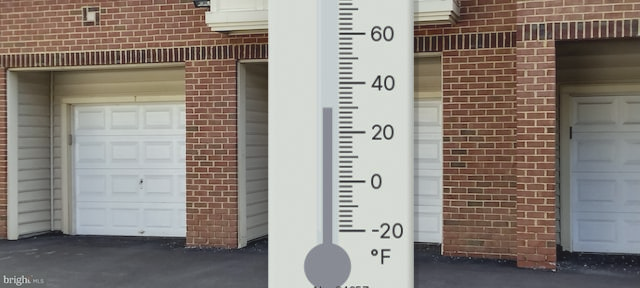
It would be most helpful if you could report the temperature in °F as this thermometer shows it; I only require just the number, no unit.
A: 30
